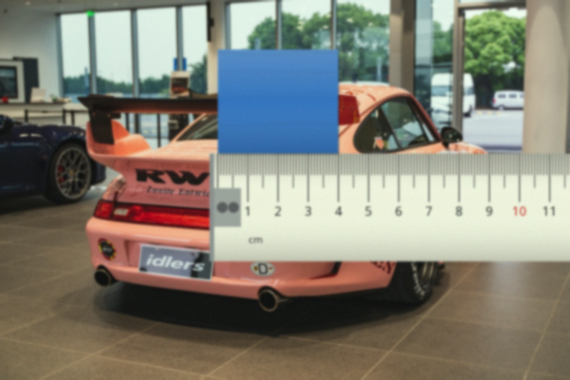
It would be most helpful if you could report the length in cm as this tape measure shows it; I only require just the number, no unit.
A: 4
